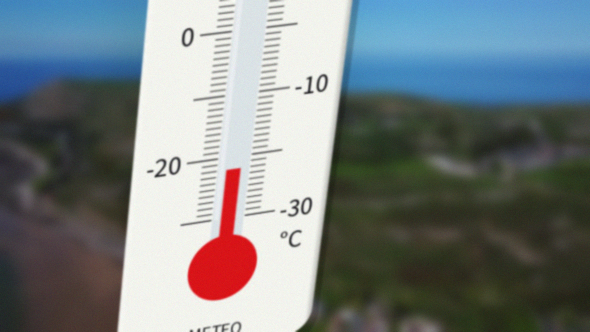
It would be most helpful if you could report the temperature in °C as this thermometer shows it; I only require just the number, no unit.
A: -22
